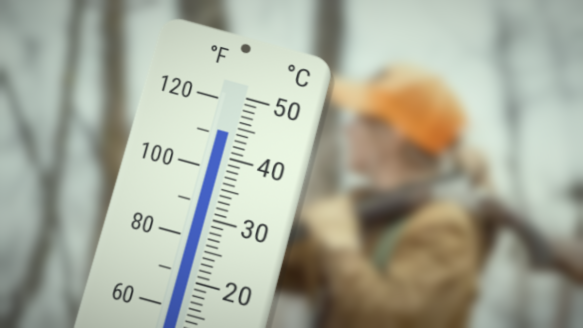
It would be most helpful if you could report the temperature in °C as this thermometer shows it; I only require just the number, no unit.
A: 44
